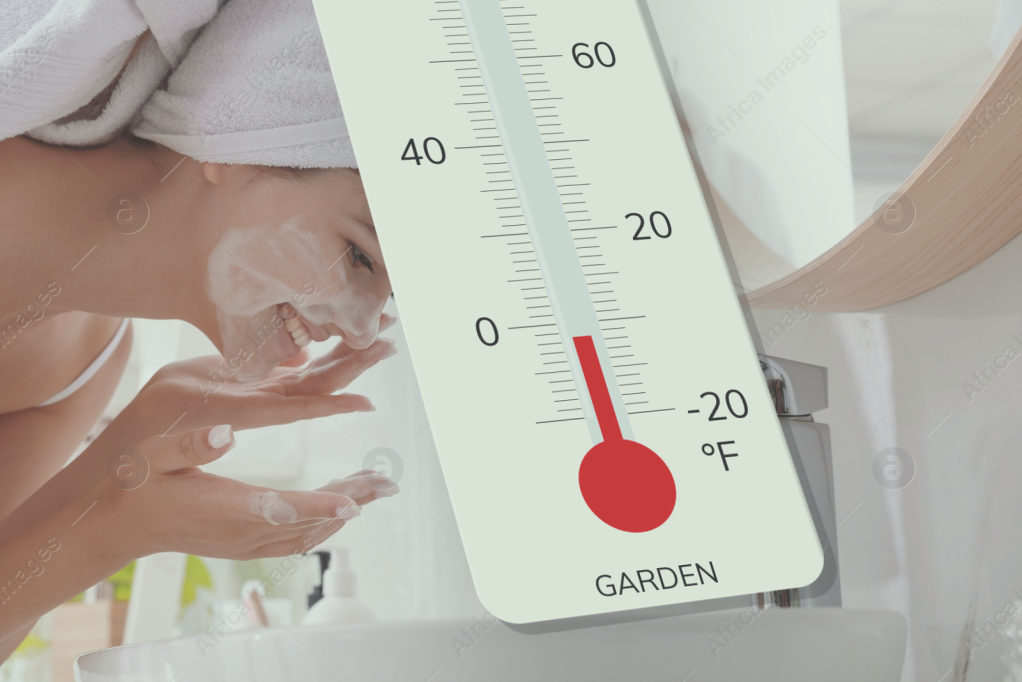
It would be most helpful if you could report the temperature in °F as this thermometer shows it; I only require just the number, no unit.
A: -3
